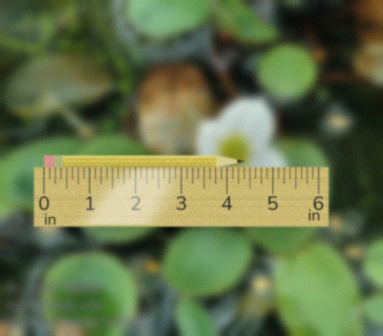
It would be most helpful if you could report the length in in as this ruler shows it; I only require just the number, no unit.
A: 4.375
